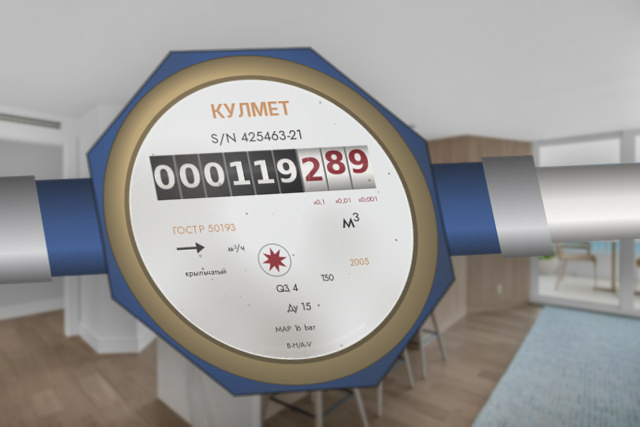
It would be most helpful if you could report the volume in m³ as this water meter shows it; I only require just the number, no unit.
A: 119.289
